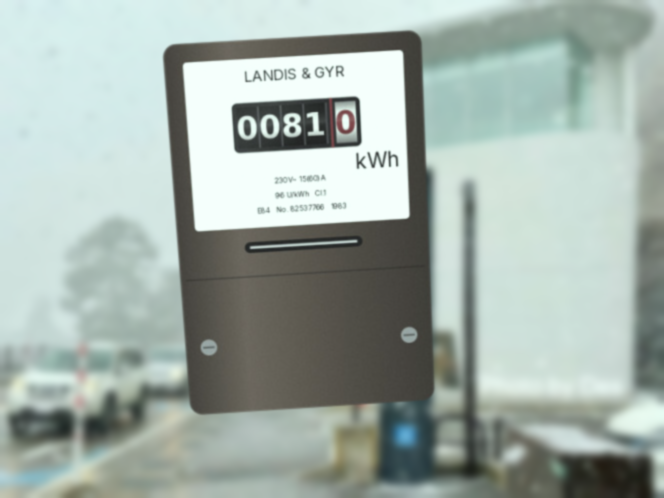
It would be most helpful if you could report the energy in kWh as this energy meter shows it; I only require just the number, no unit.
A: 81.0
